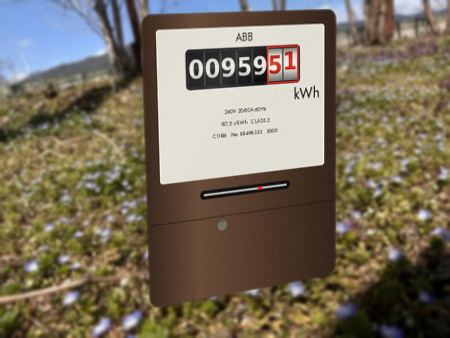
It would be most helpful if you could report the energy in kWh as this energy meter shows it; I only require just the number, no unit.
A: 959.51
